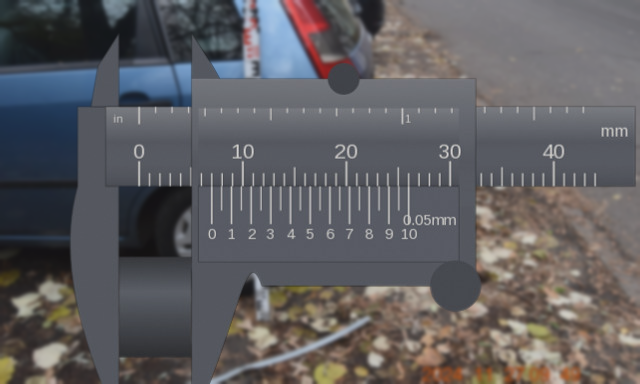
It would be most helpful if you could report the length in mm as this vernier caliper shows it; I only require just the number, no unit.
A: 7.0
